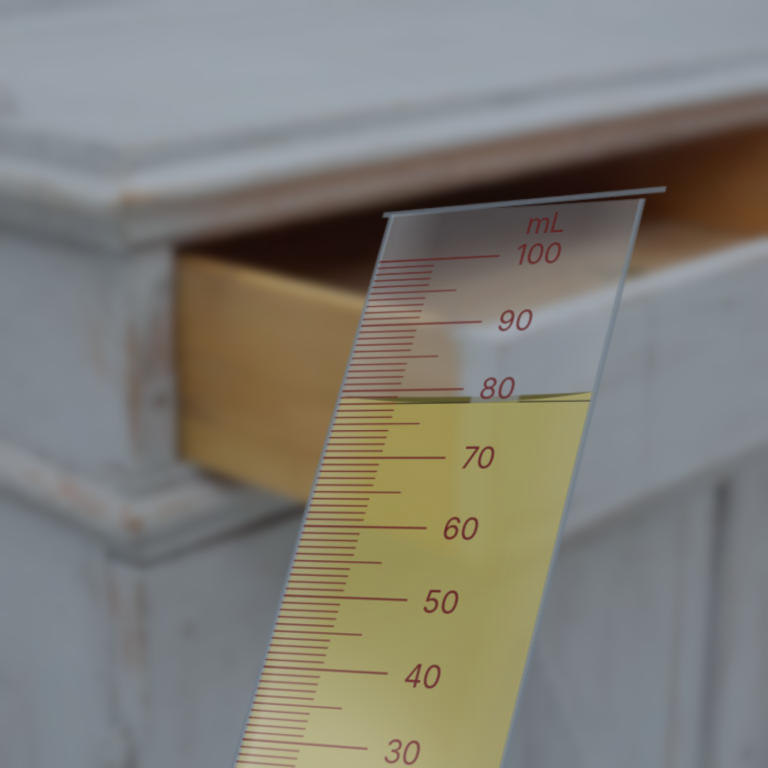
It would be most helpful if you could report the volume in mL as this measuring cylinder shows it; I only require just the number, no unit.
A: 78
